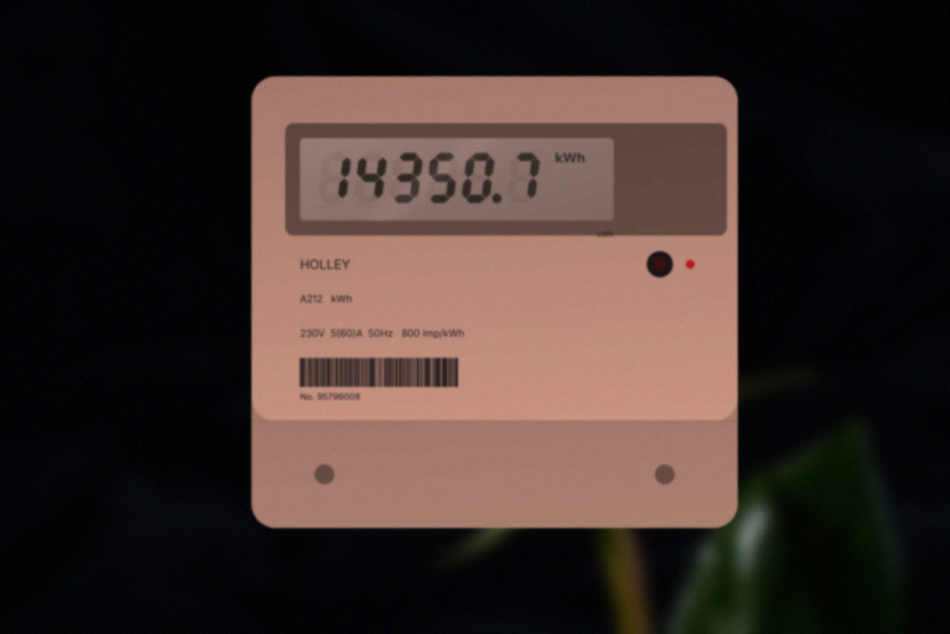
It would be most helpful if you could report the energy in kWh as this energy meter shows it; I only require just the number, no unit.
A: 14350.7
